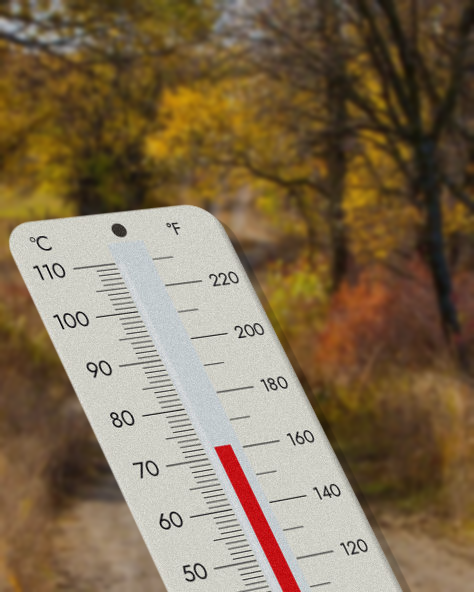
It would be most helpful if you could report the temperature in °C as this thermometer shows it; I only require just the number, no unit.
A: 72
